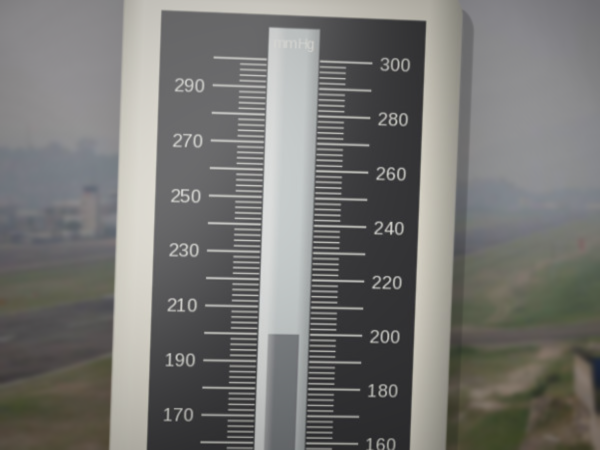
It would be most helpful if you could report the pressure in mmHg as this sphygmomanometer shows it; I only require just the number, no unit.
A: 200
